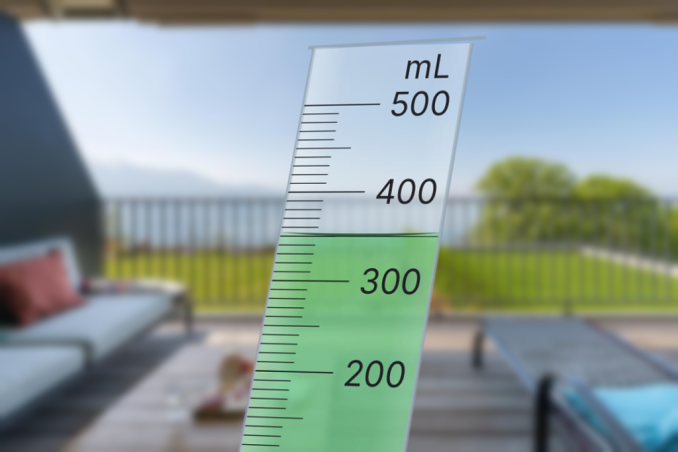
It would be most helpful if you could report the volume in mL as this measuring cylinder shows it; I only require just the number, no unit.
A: 350
